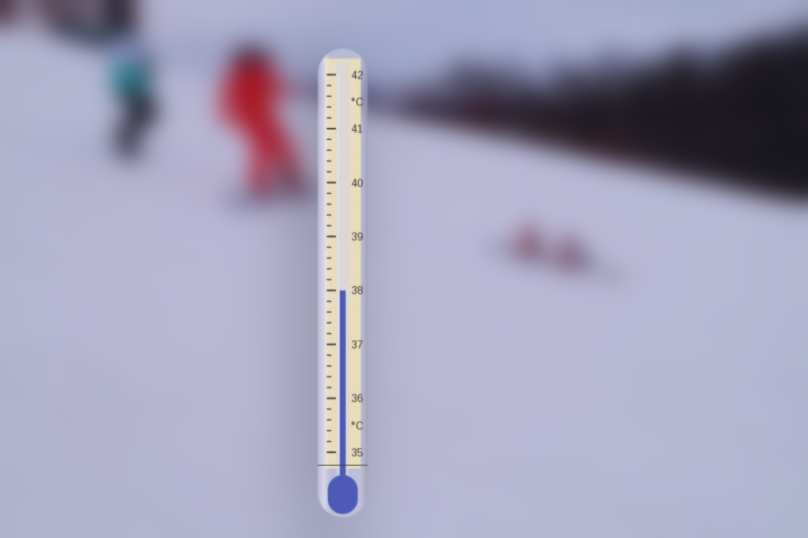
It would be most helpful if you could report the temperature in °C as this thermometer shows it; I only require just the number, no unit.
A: 38
